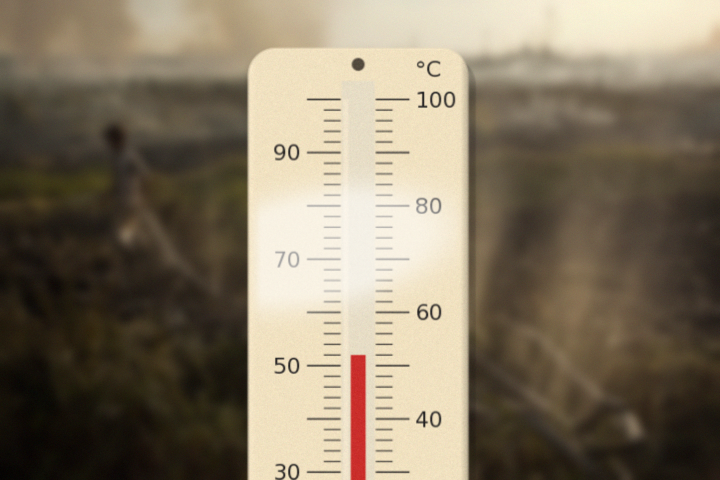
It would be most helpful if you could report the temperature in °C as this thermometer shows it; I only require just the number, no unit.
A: 52
